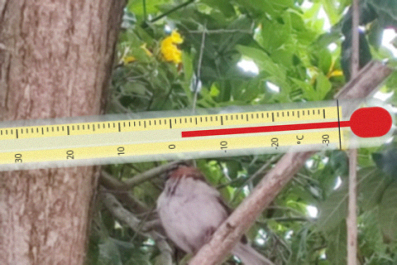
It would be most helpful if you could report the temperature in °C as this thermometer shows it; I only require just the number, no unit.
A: -2
